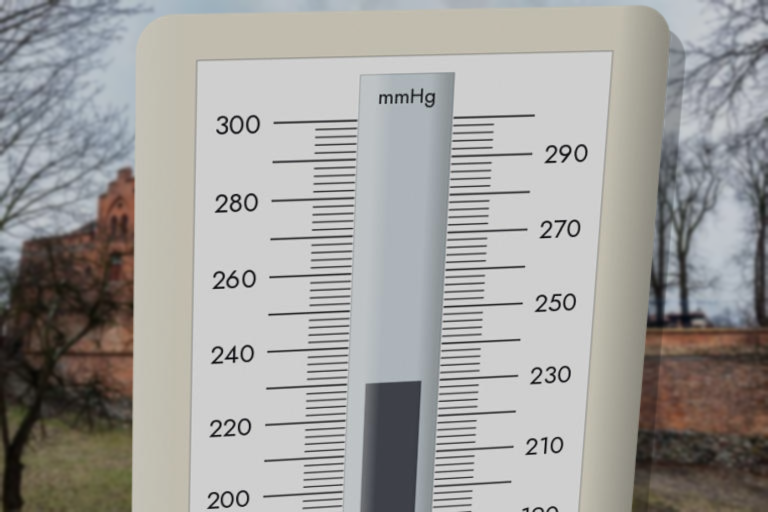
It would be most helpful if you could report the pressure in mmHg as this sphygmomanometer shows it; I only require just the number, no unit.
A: 230
